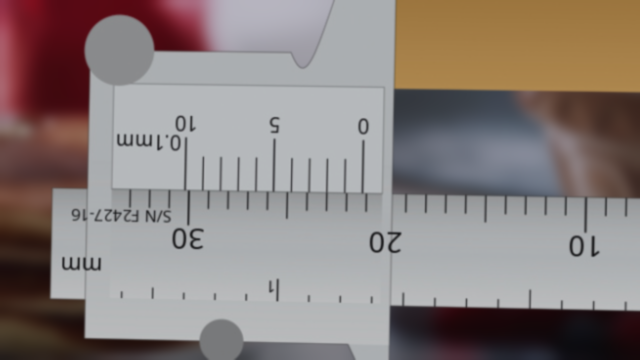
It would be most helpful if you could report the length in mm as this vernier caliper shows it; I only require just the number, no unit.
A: 21.2
